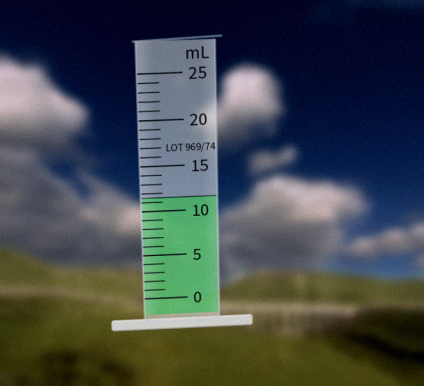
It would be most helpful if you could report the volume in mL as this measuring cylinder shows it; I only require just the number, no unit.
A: 11.5
